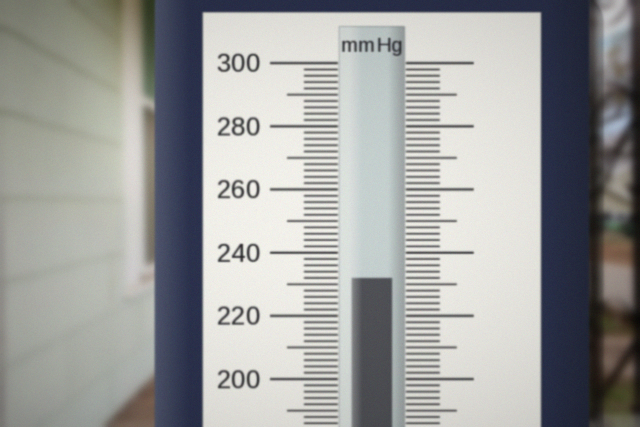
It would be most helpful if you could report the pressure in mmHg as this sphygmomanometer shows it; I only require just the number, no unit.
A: 232
